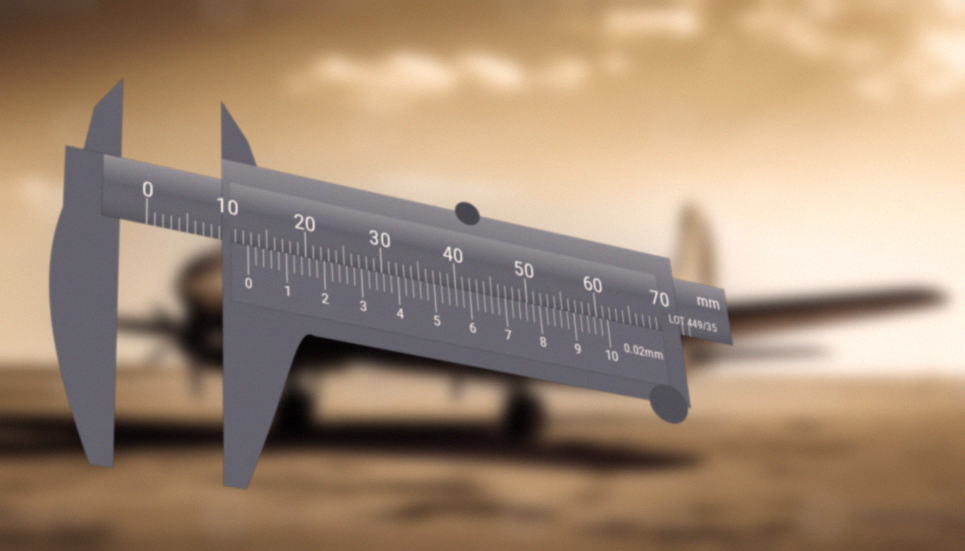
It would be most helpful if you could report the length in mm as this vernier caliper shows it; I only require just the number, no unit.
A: 12.6
